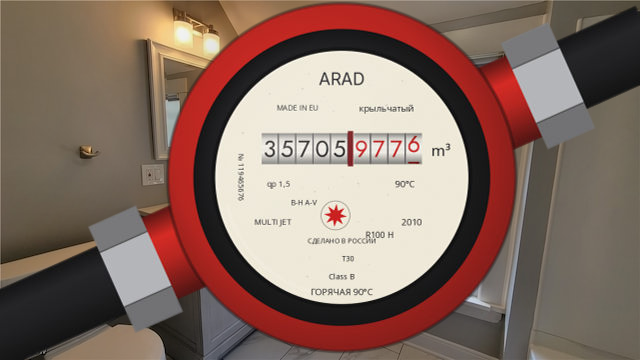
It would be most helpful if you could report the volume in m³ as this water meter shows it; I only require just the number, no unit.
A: 35705.9776
